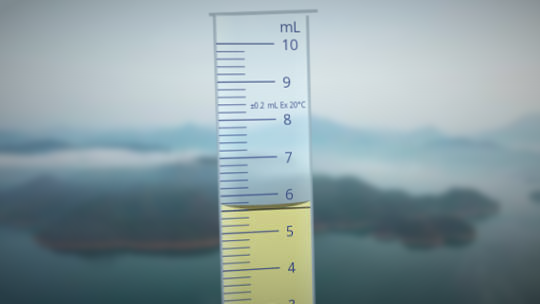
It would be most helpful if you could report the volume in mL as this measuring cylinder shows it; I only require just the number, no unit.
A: 5.6
